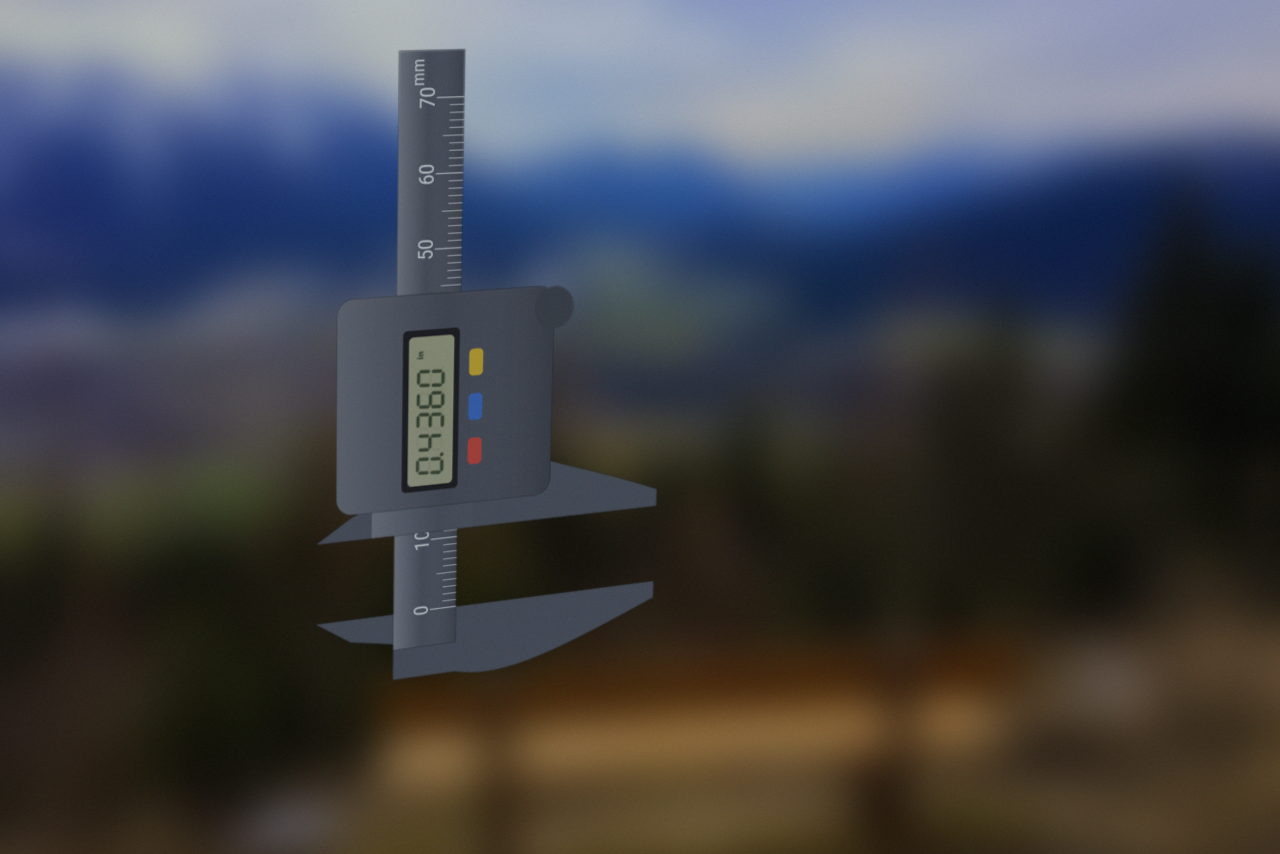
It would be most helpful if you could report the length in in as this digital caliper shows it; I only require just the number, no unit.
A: 0.4360
